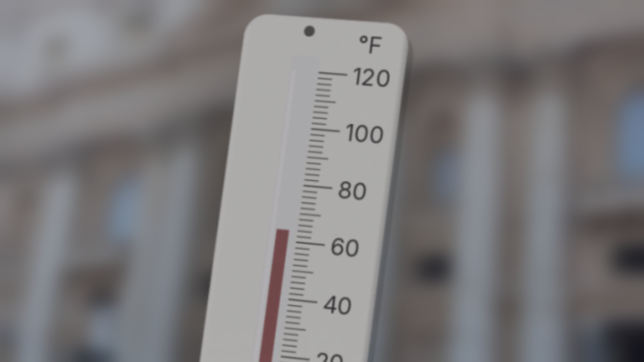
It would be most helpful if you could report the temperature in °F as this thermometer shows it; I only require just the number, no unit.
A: 64
